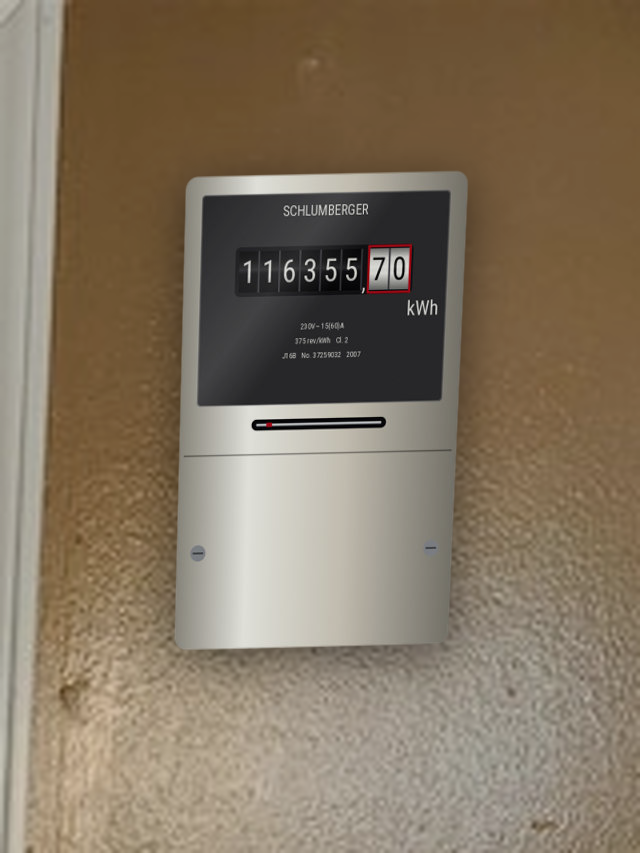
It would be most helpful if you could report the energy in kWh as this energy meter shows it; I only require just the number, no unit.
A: 116355.70
